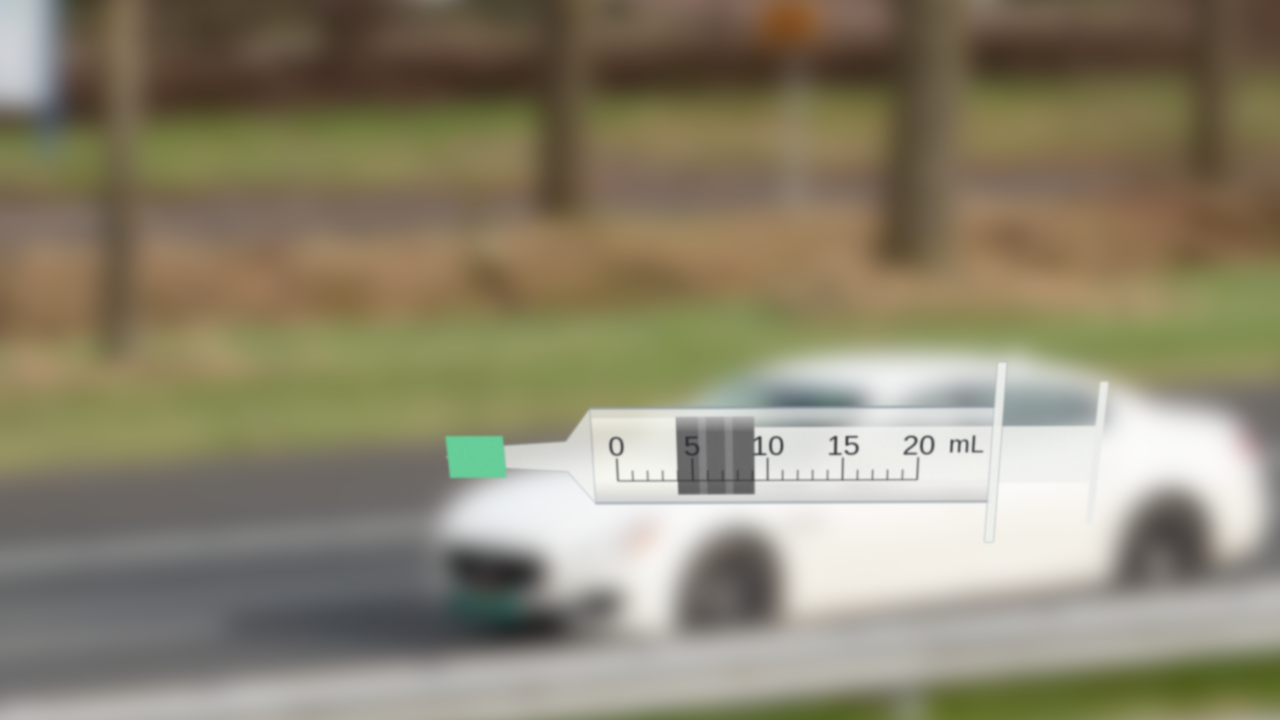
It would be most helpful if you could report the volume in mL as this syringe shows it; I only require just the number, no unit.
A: 4
